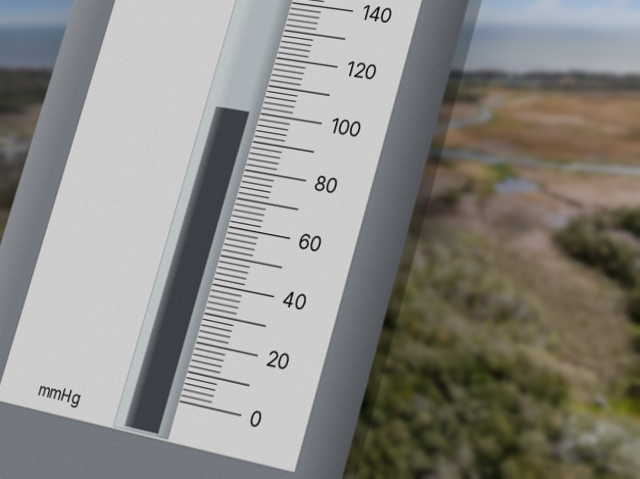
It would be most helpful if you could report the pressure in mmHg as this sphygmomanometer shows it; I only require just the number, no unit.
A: 100
